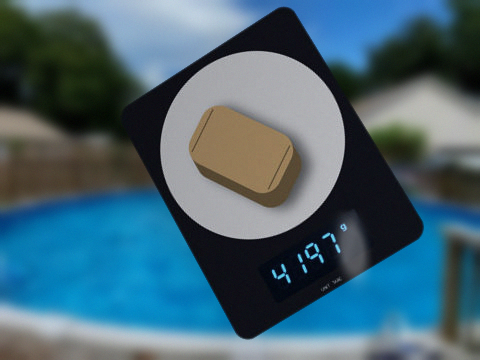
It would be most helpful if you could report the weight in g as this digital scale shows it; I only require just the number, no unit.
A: 4197
